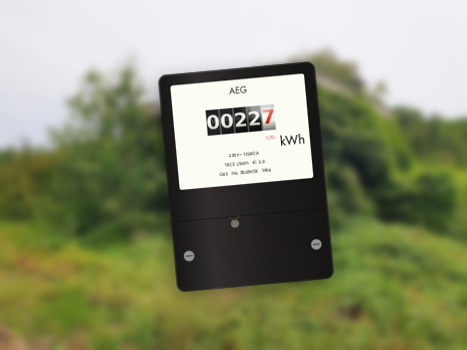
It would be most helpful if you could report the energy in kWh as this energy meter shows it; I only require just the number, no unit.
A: 22.7
